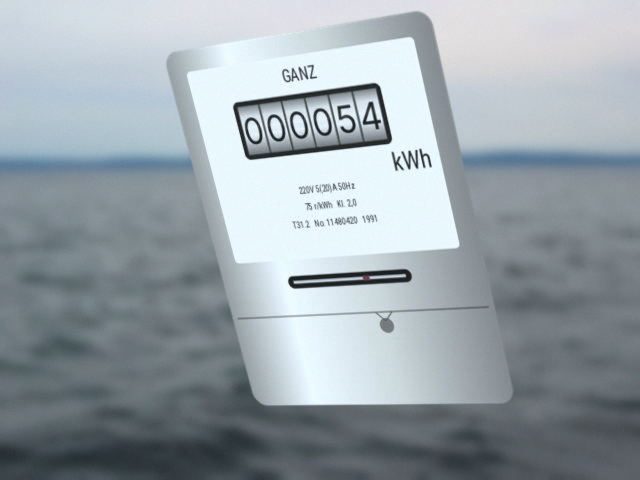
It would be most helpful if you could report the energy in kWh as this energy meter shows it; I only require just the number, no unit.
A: 54
